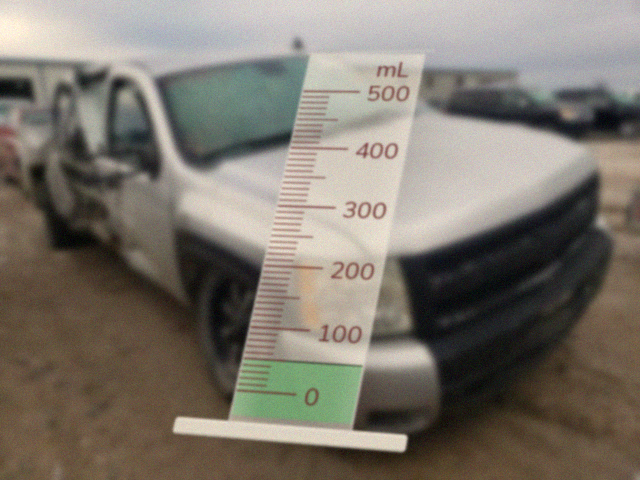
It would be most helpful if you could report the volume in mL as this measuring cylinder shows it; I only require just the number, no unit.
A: 50
